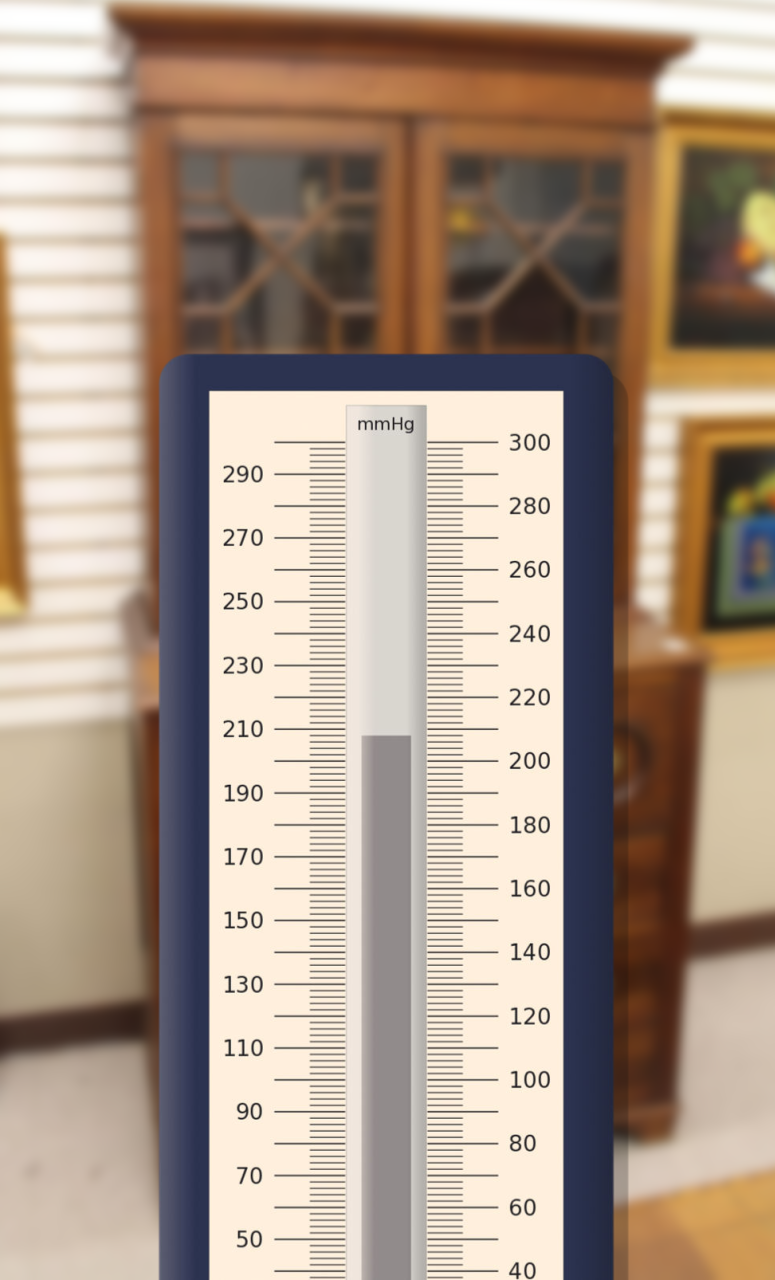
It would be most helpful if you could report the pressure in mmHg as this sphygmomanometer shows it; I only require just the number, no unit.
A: 208
